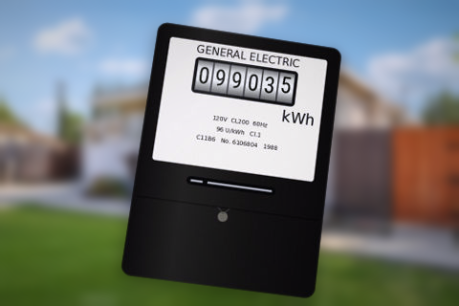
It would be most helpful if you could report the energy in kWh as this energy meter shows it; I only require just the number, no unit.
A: 99035
